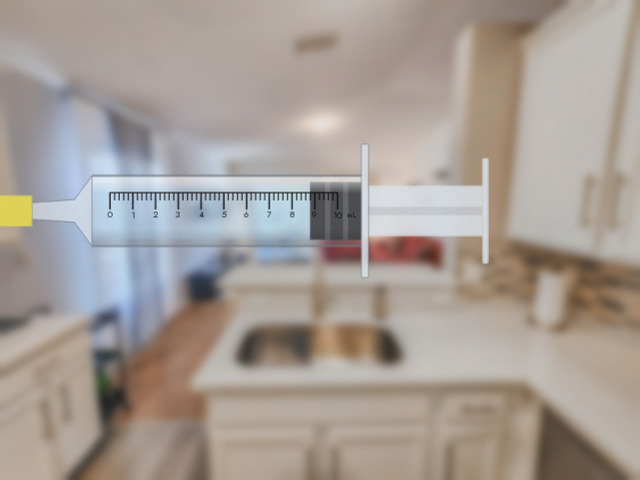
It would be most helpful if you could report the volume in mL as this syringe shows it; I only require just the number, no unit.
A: 8.8
